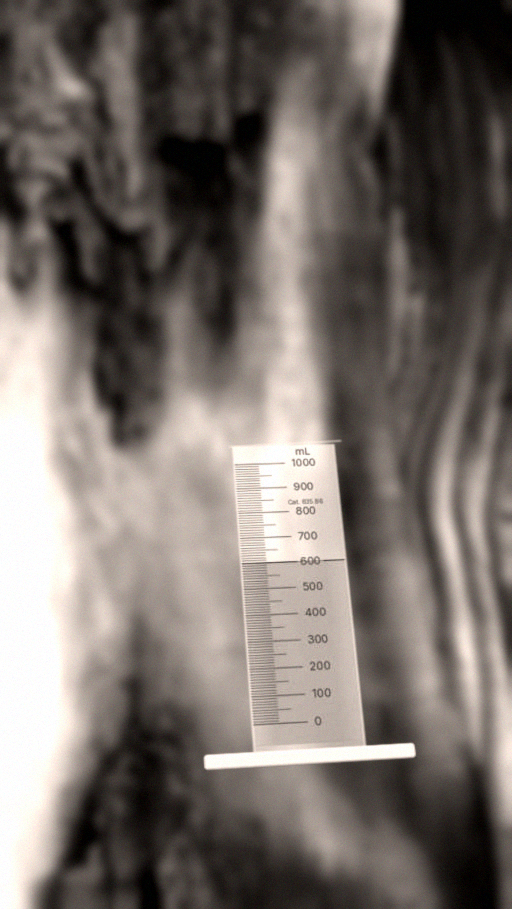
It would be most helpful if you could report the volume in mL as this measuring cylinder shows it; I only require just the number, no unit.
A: 600
